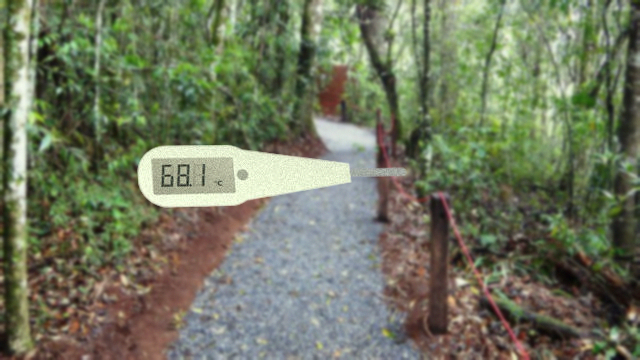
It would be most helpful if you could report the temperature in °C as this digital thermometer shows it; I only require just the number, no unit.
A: 68.1
